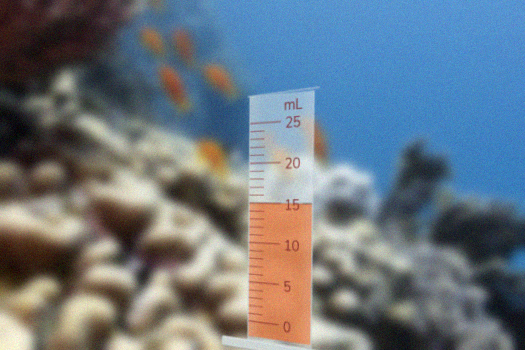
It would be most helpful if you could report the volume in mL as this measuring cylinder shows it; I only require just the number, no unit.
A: 15
